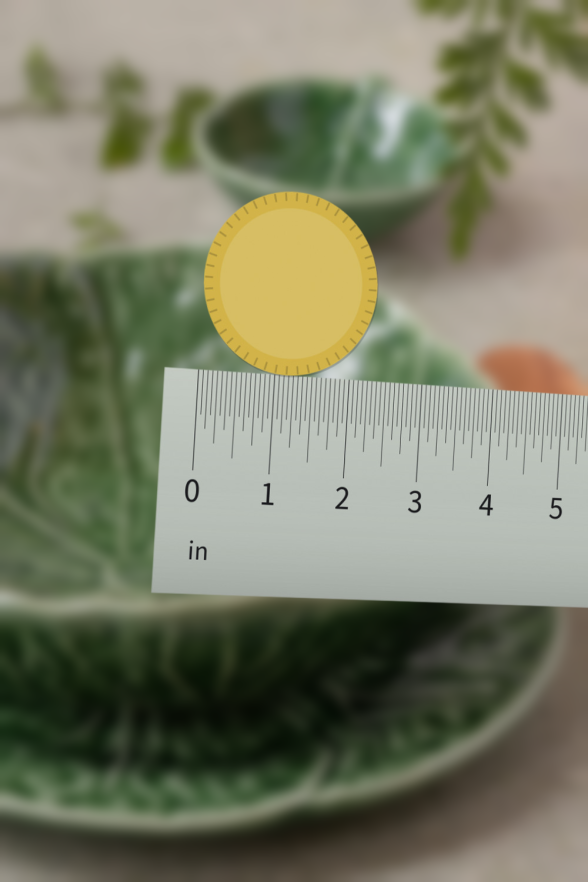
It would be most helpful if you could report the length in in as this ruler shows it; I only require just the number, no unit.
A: 2.3125
